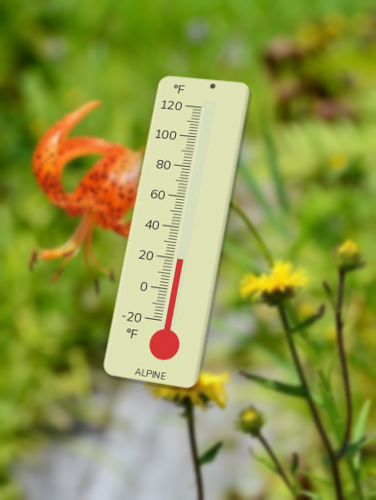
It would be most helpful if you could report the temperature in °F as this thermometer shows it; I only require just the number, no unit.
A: 20
